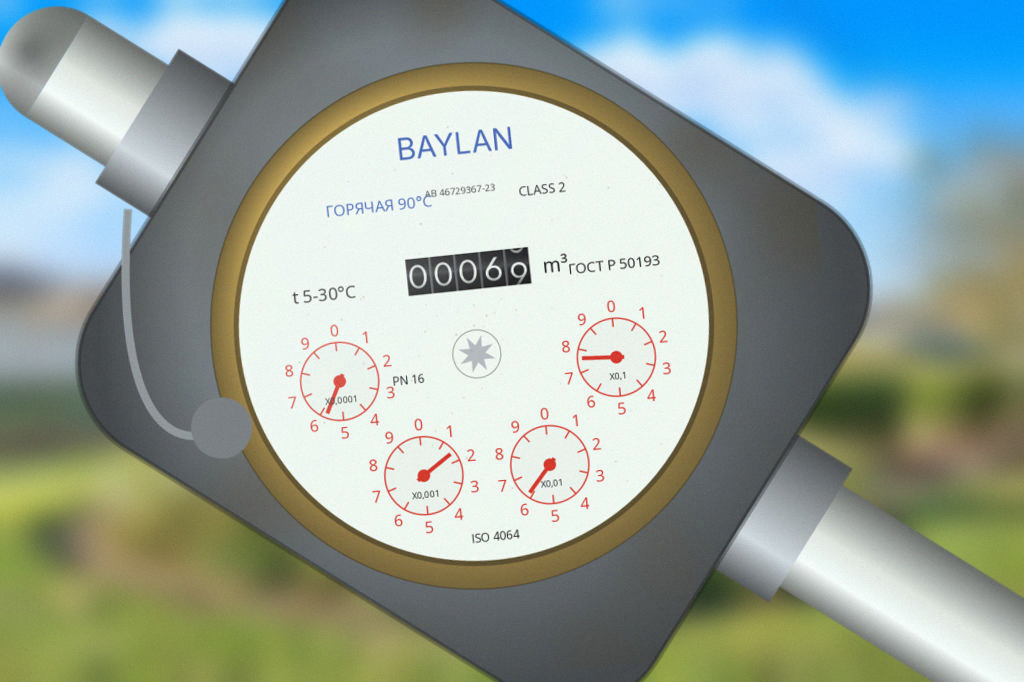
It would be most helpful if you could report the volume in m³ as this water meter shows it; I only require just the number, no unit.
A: 68.7615
